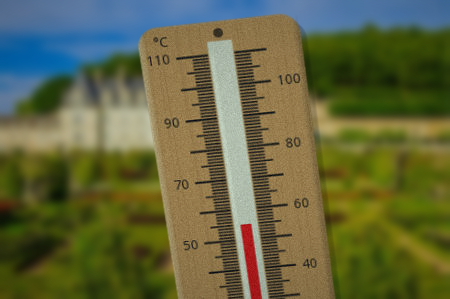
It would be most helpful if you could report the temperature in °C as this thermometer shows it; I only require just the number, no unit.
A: 55
